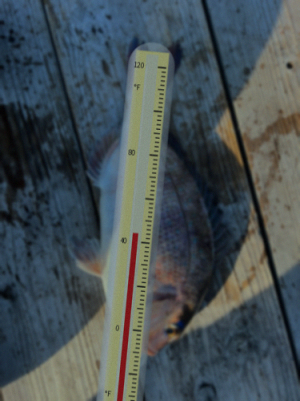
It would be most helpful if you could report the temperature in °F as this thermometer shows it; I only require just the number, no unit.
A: 44
